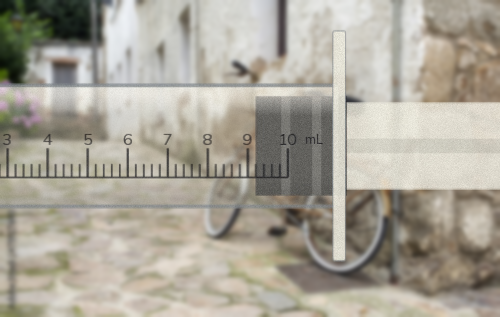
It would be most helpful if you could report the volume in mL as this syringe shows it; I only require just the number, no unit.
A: 9.2
